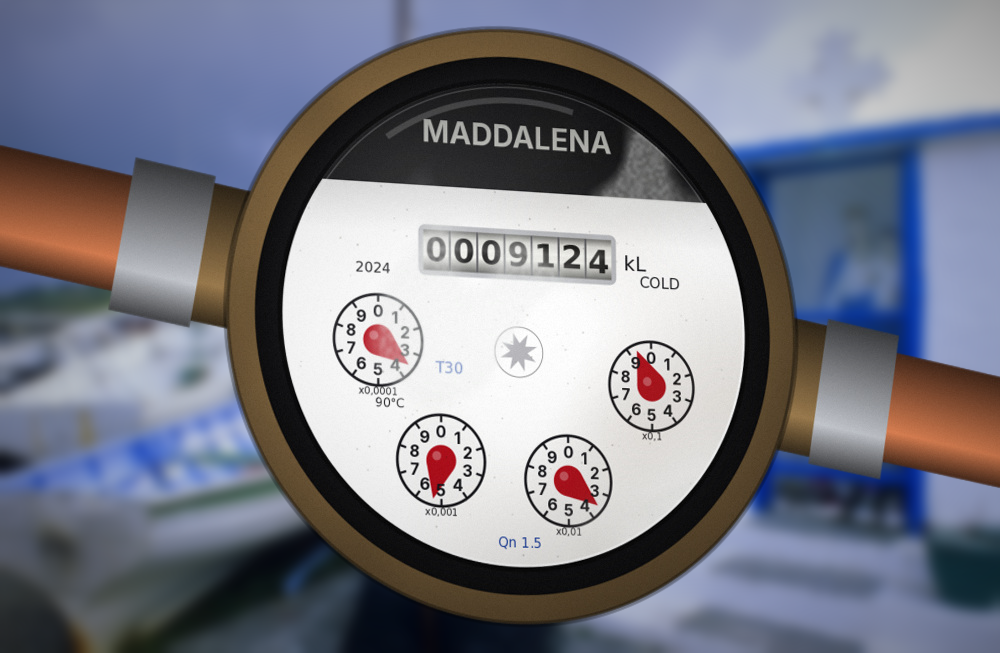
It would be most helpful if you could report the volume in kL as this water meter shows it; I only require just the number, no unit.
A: 9123.9353
